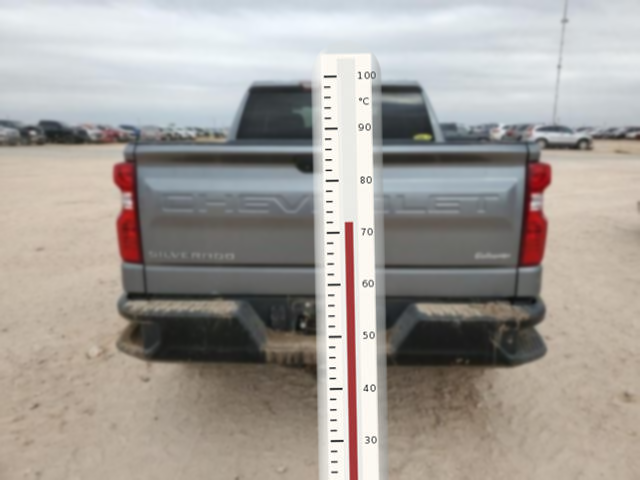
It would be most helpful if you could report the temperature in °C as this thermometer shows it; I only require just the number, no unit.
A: 72
